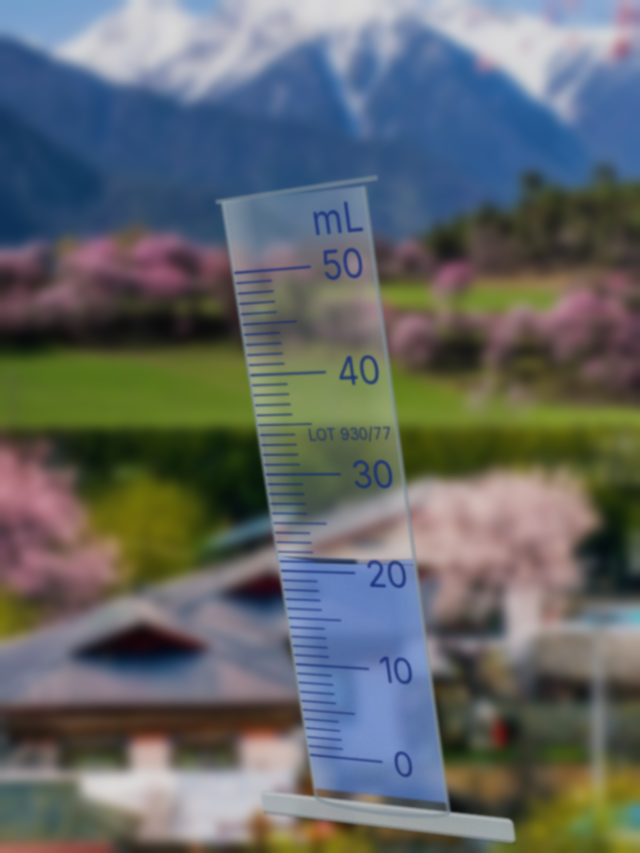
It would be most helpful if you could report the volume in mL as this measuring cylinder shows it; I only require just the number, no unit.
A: 21
